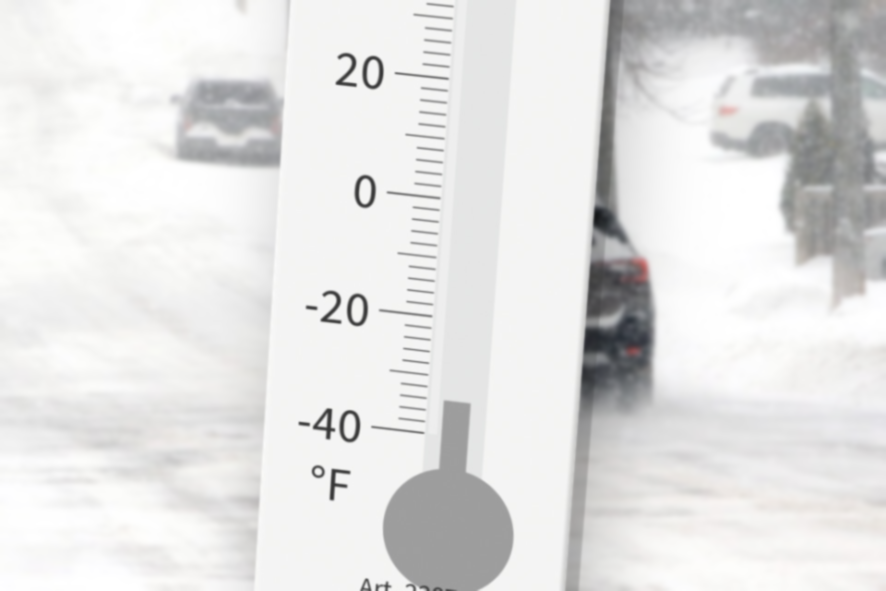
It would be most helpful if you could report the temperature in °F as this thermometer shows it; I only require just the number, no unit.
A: -34
